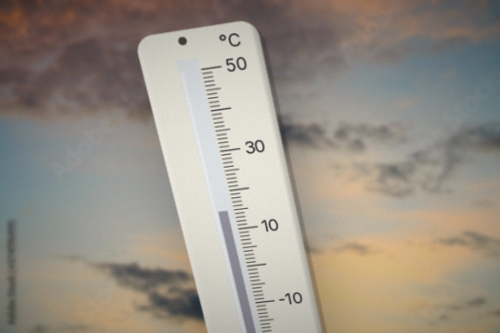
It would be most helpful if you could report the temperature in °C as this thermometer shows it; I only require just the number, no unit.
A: 15
